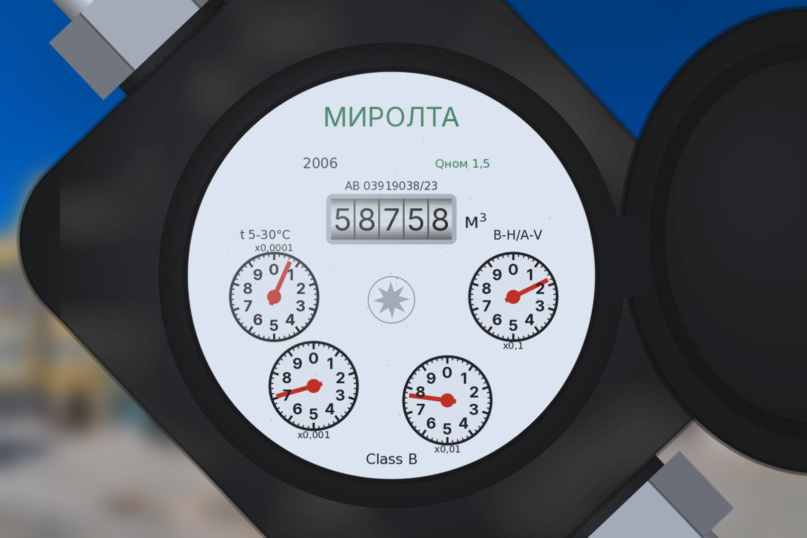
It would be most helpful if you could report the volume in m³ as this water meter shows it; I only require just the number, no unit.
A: 58758.1770
